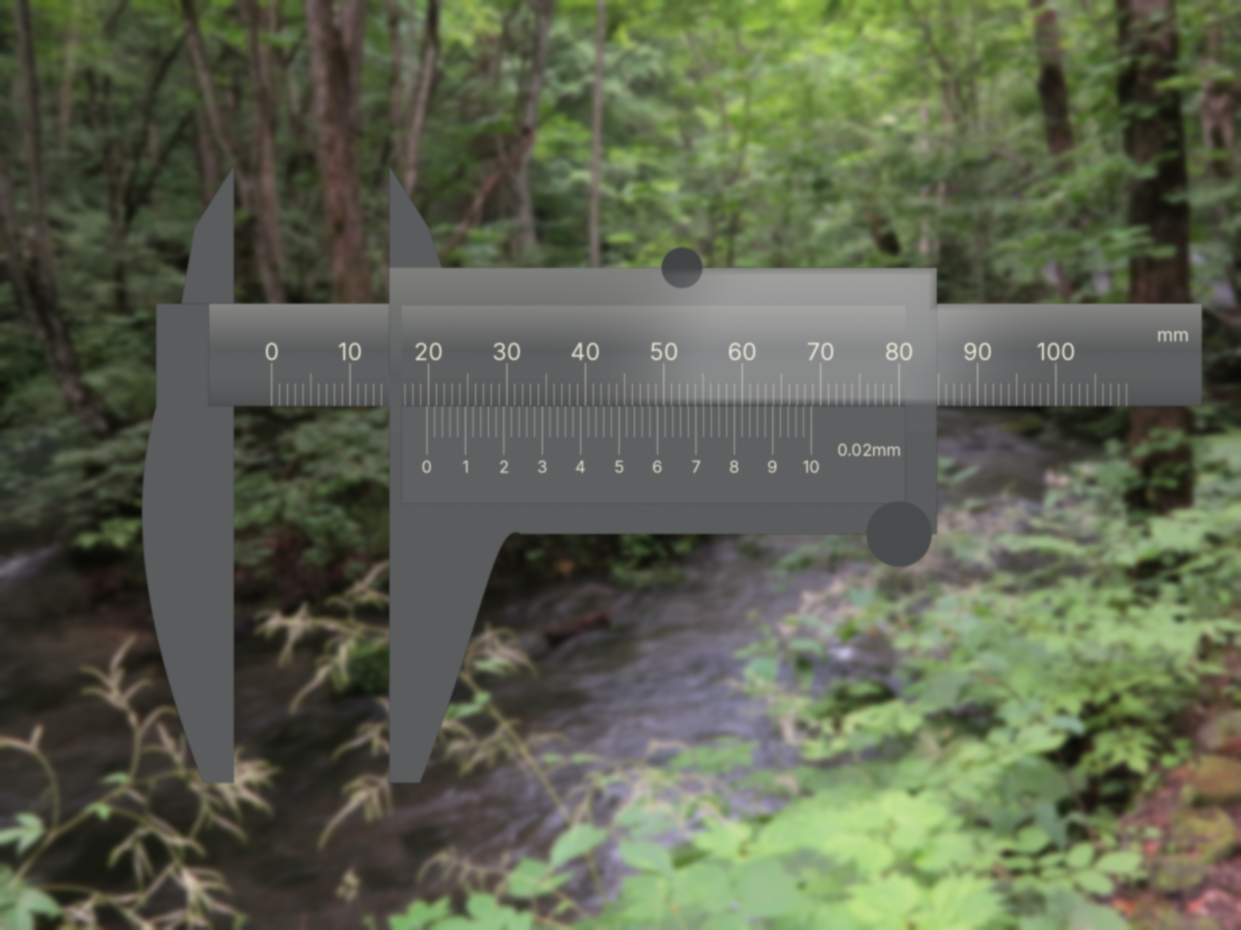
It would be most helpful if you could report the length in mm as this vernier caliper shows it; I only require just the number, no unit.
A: 19.8
